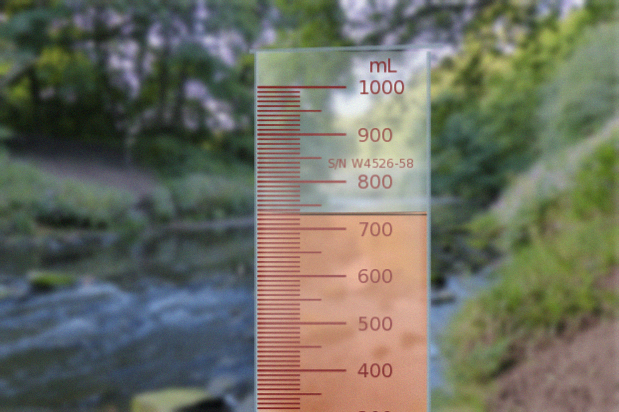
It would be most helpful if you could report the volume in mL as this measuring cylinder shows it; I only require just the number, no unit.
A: 730
